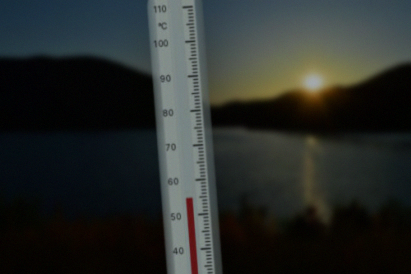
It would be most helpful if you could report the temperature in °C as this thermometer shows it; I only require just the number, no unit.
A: 55
